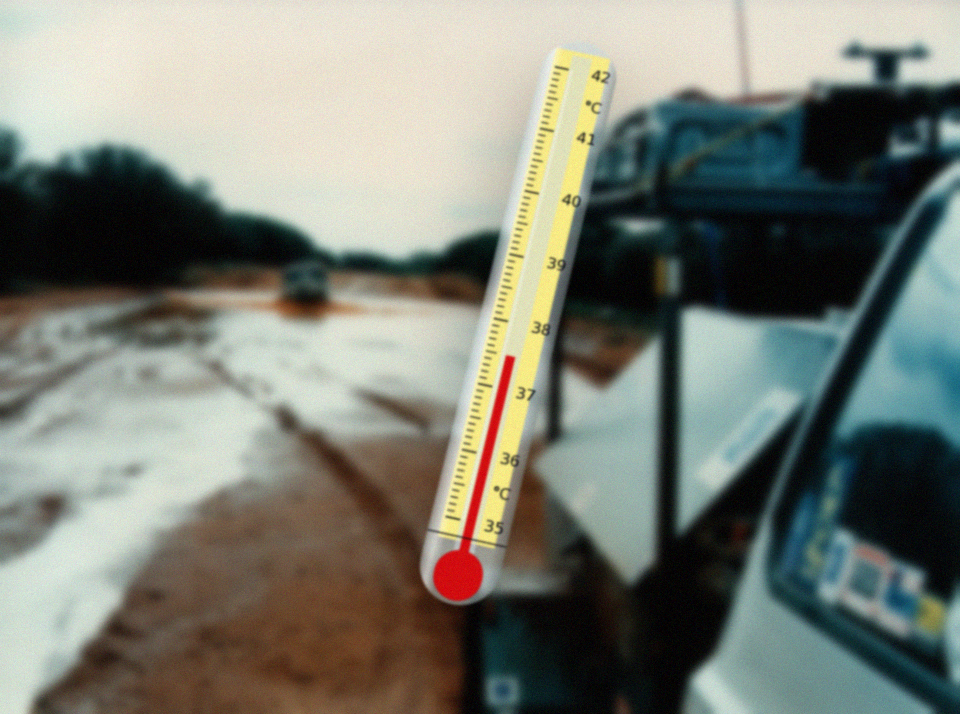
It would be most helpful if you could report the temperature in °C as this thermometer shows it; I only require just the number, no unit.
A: 37.5
